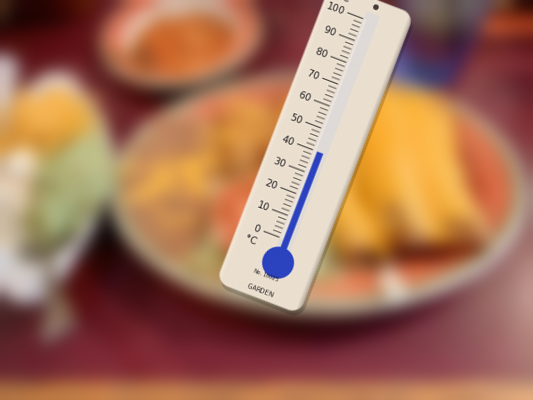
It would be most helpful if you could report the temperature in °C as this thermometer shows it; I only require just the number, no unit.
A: 40
